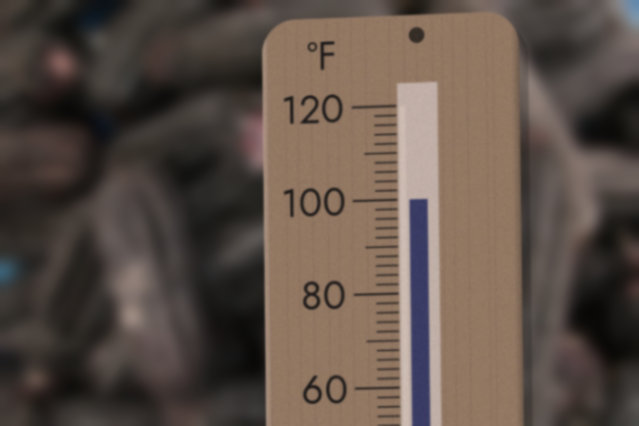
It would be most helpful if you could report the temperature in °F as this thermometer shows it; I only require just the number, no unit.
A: 100
